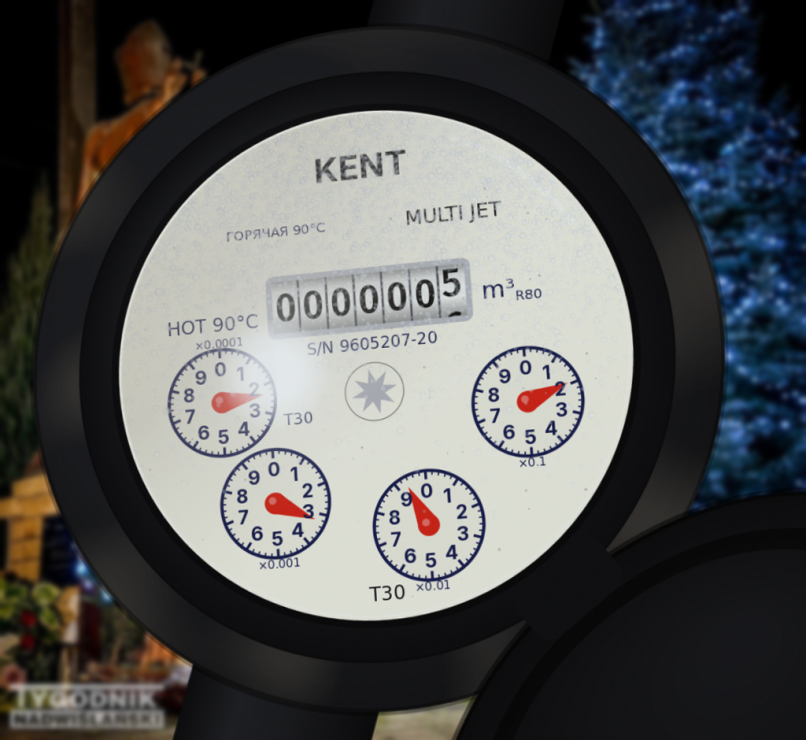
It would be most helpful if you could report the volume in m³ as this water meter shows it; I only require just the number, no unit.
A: 5.1932
